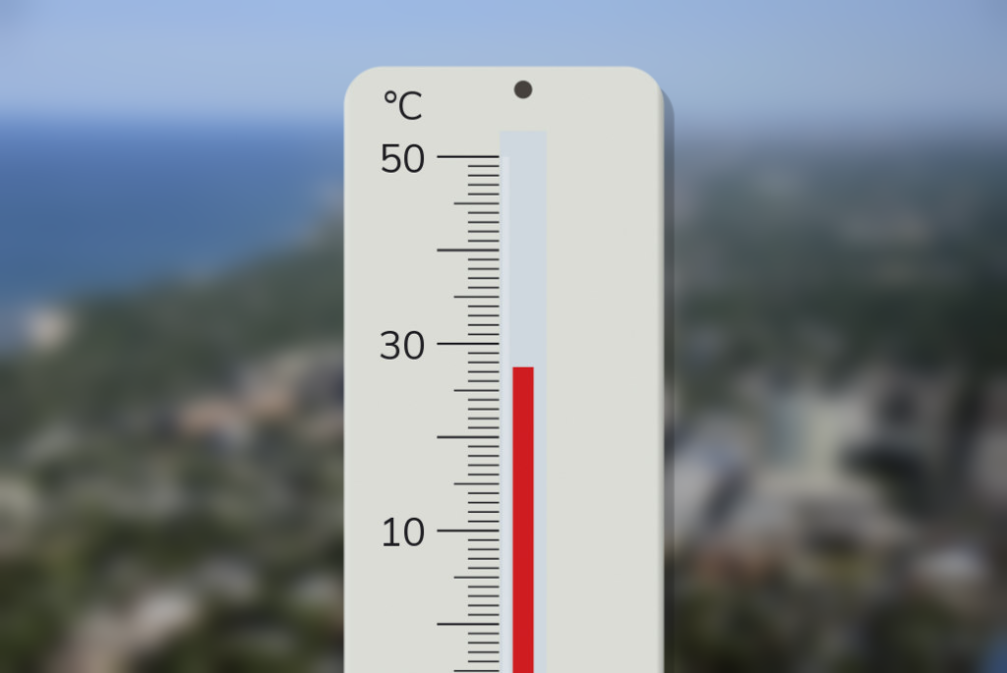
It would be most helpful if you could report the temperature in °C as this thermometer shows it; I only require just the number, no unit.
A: 27.5
